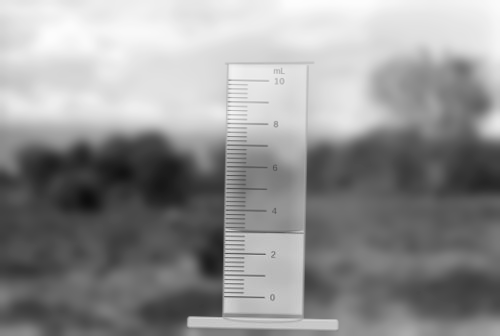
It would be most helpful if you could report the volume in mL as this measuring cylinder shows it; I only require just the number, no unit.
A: 3
